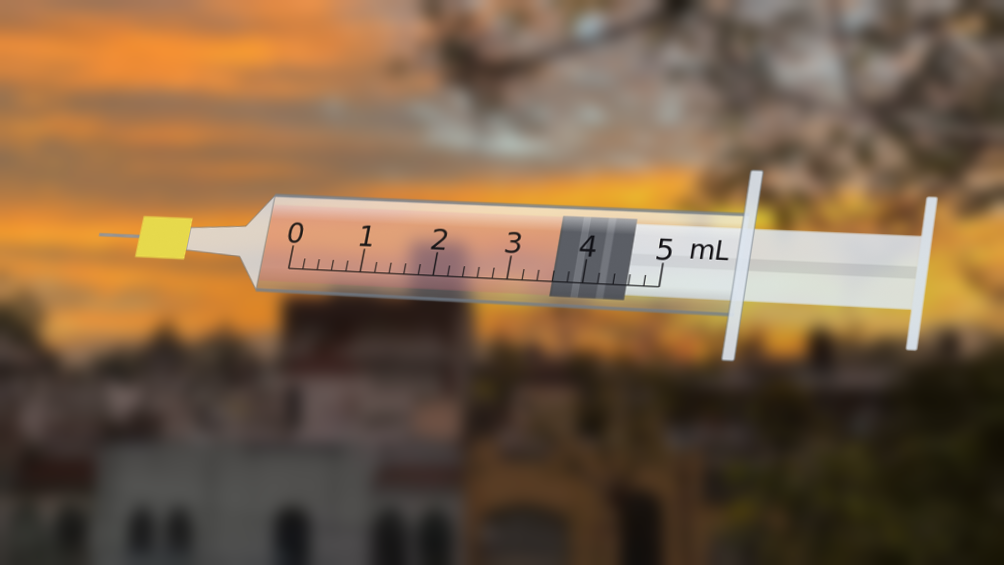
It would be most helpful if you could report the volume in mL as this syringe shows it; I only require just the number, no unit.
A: 3.6
